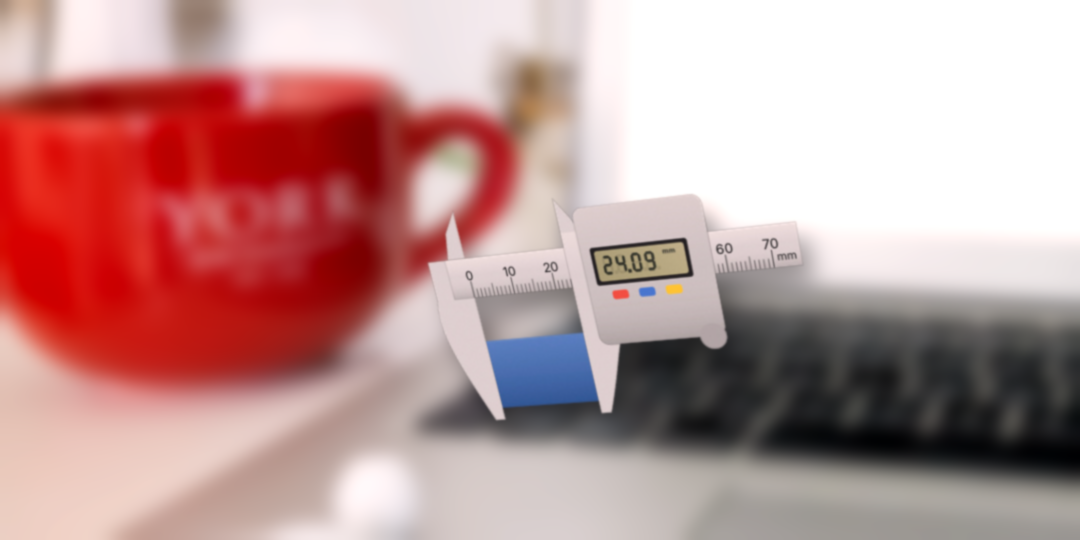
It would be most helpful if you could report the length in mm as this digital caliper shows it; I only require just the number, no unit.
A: 24.09
